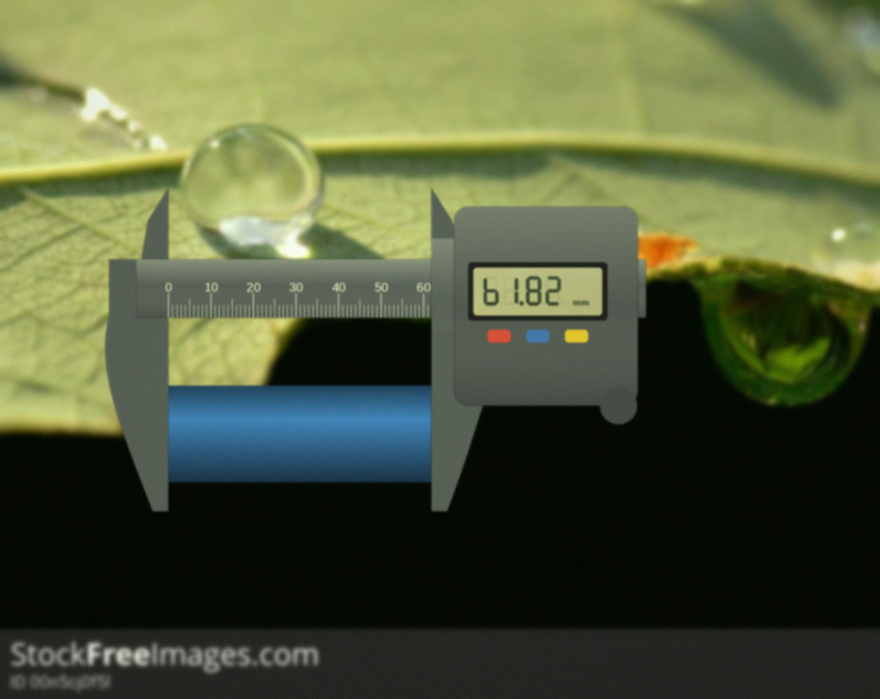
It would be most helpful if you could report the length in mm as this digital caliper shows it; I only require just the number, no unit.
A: 61.82
